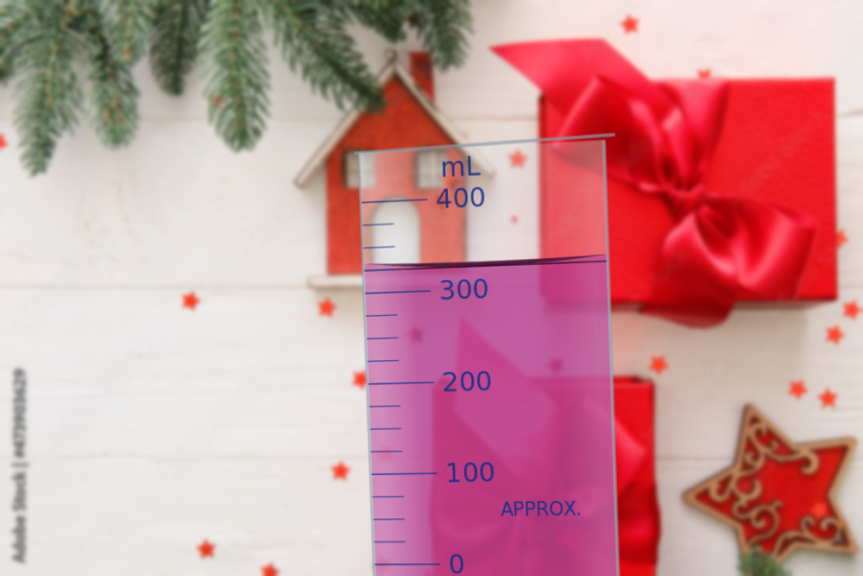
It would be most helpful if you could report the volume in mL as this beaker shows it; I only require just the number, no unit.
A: 325
